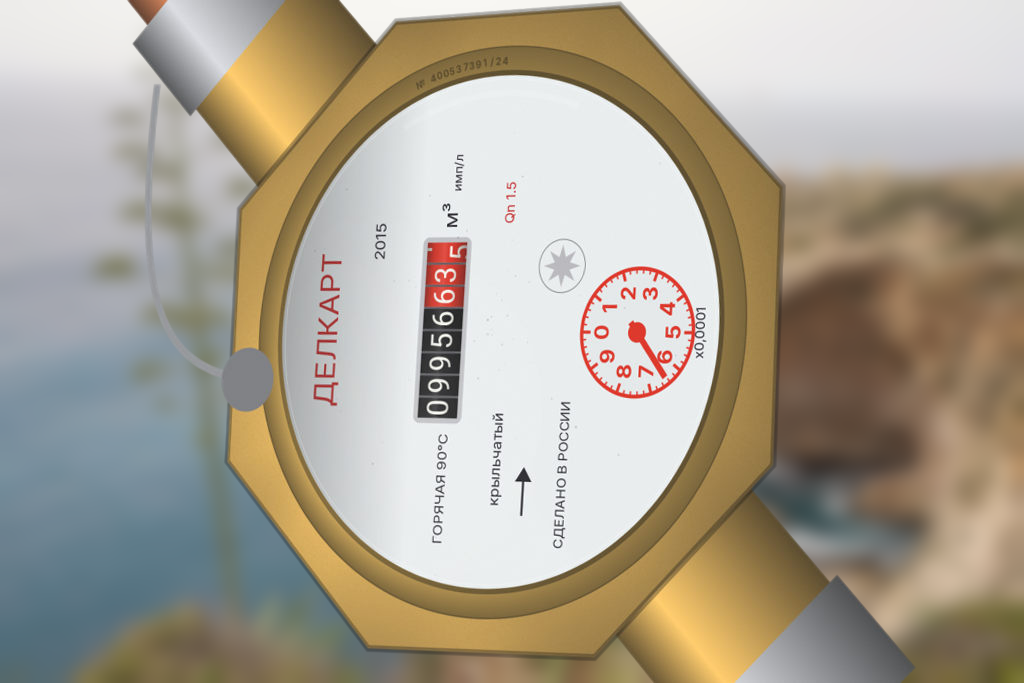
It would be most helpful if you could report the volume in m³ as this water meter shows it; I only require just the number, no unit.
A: 9956.6346
